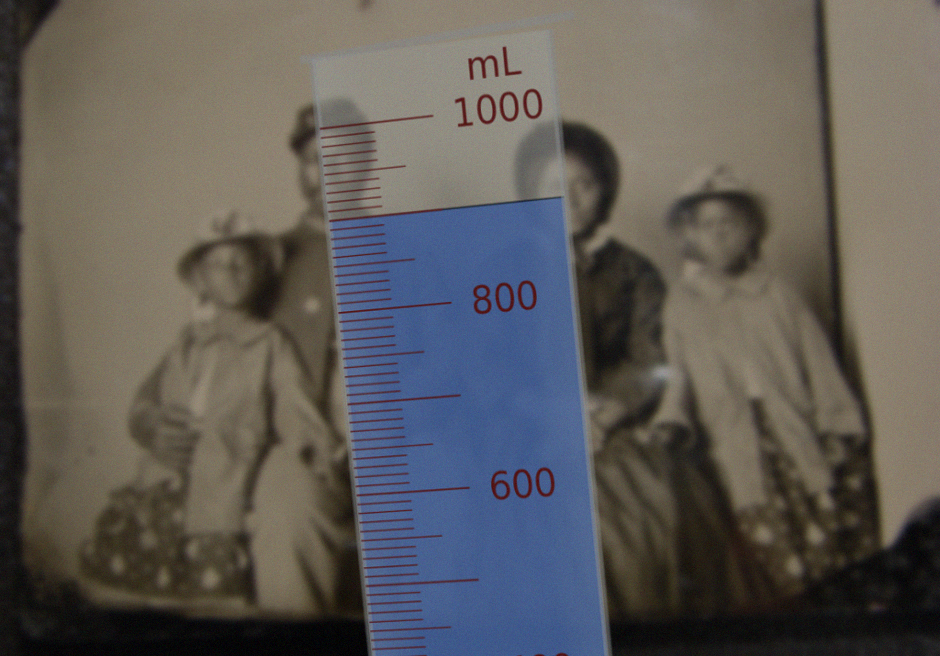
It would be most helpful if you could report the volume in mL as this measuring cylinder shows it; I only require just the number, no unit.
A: 900
